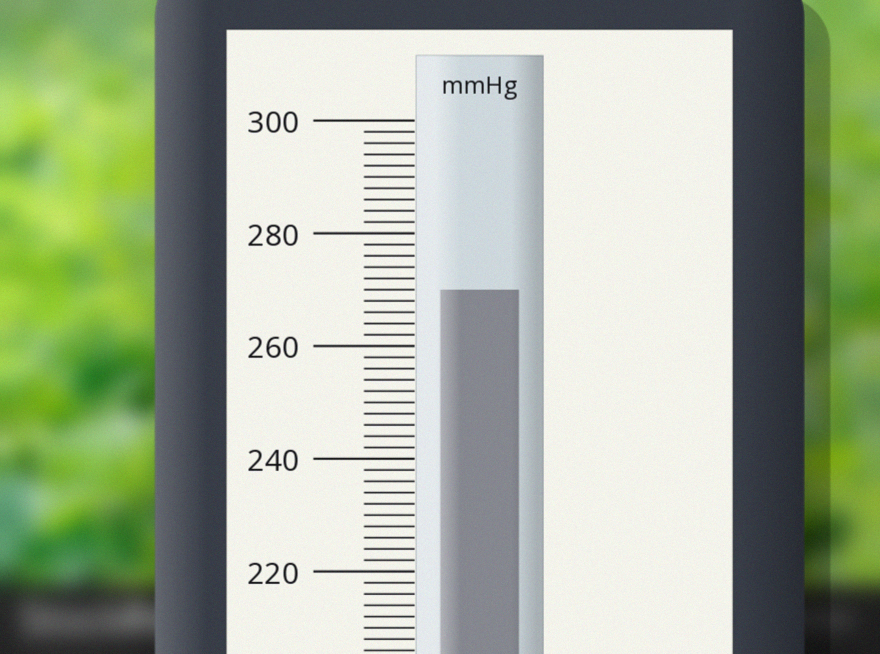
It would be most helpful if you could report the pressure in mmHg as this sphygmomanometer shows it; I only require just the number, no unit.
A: 270
